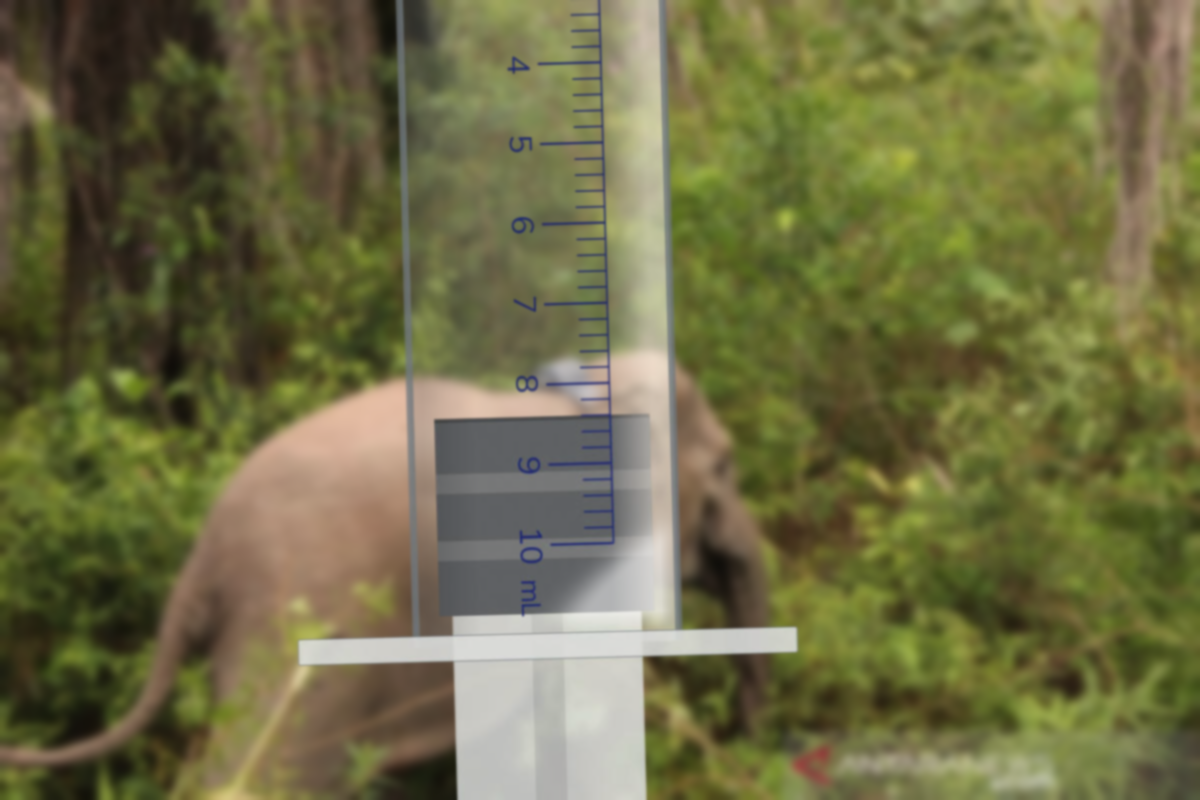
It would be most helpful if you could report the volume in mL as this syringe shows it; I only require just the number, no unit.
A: 8.4
